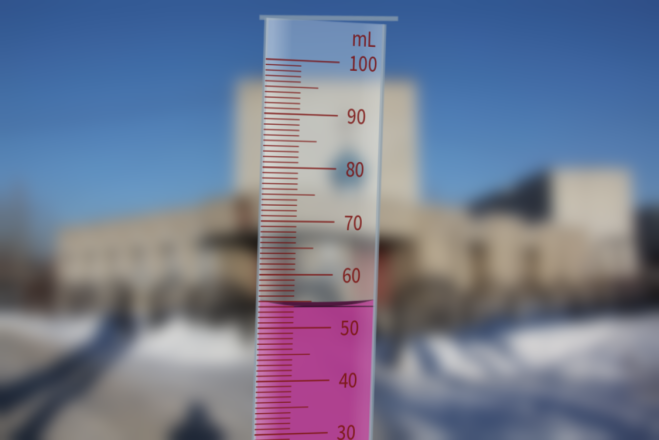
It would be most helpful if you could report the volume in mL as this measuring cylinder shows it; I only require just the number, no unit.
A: 54
